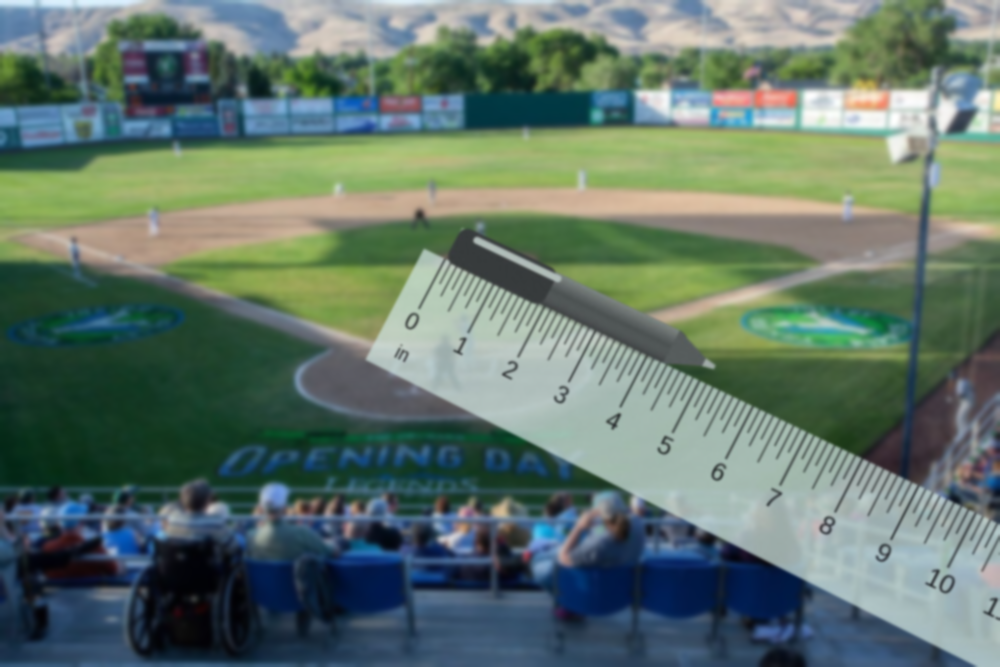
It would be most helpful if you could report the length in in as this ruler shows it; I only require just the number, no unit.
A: 5.125
